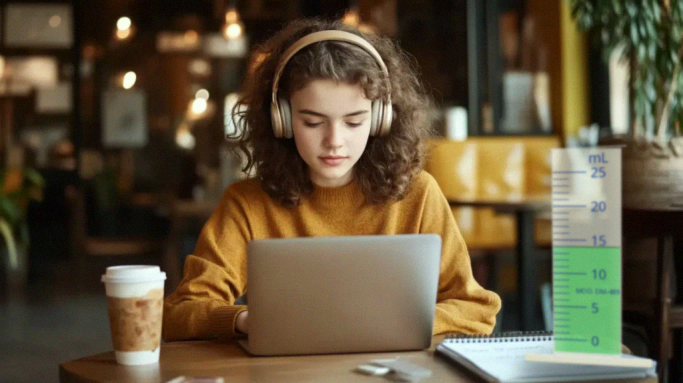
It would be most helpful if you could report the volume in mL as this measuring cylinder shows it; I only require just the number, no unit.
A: 14
